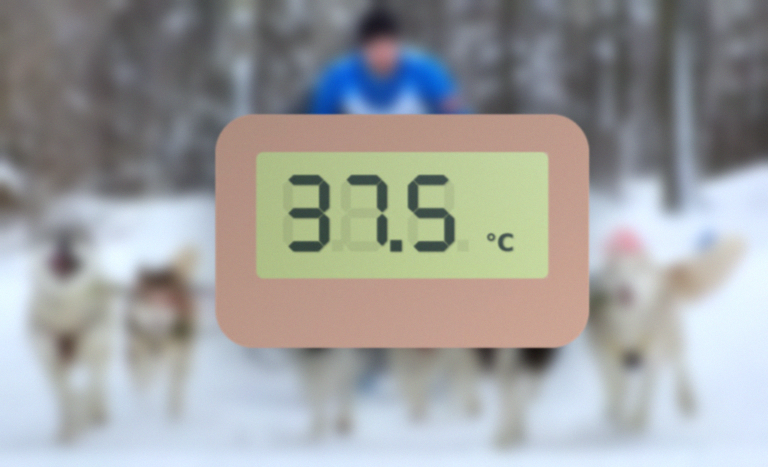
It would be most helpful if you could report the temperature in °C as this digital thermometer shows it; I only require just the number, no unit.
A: 37.5
